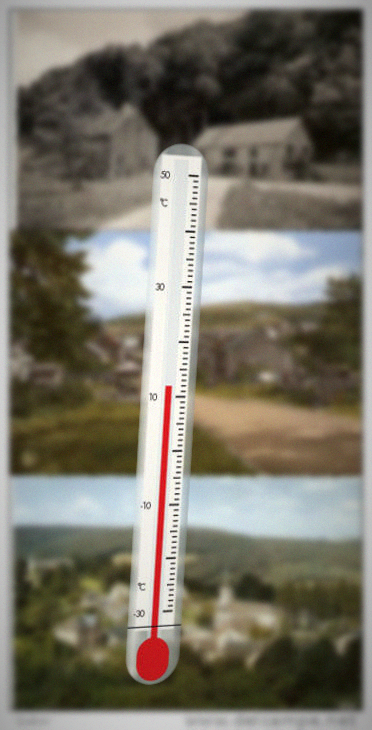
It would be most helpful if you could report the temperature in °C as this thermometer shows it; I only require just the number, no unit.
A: 12
